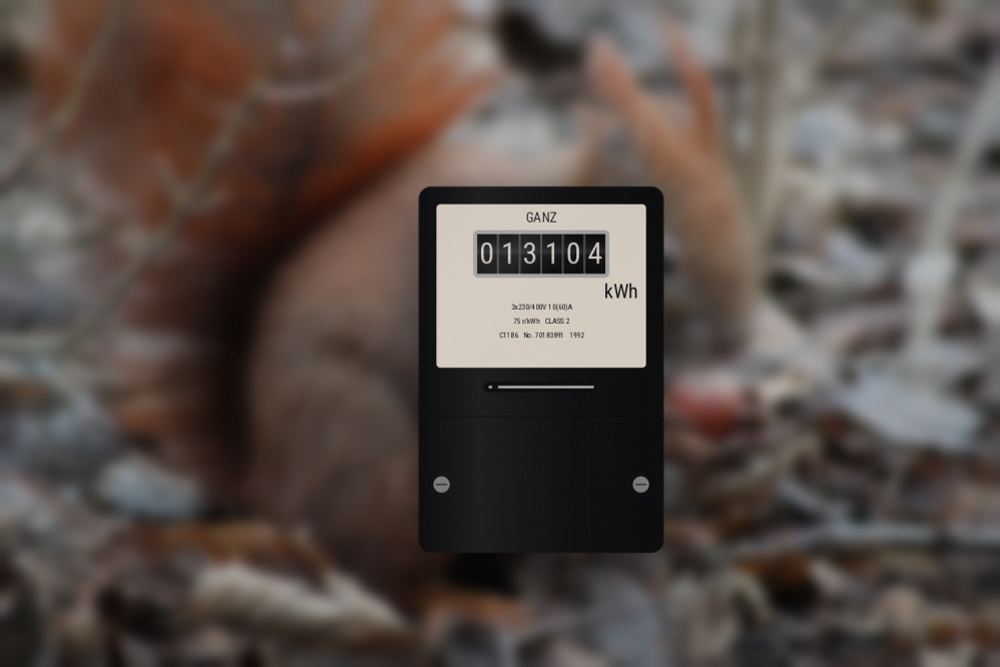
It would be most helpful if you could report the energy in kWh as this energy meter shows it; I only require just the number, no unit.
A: 13104
